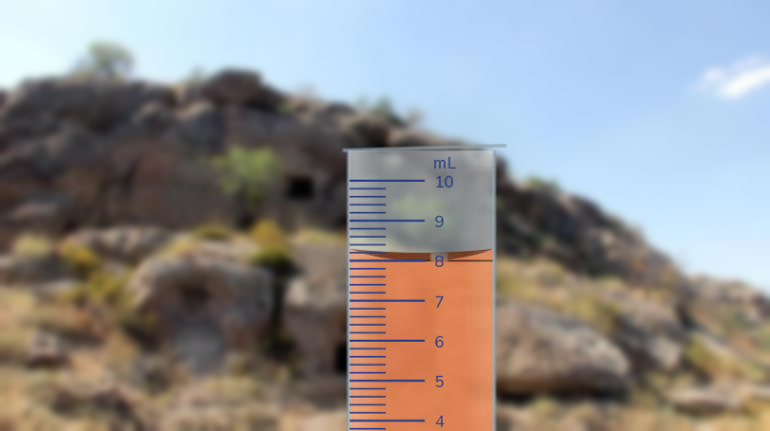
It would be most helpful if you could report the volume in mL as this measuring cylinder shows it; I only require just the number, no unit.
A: 8
